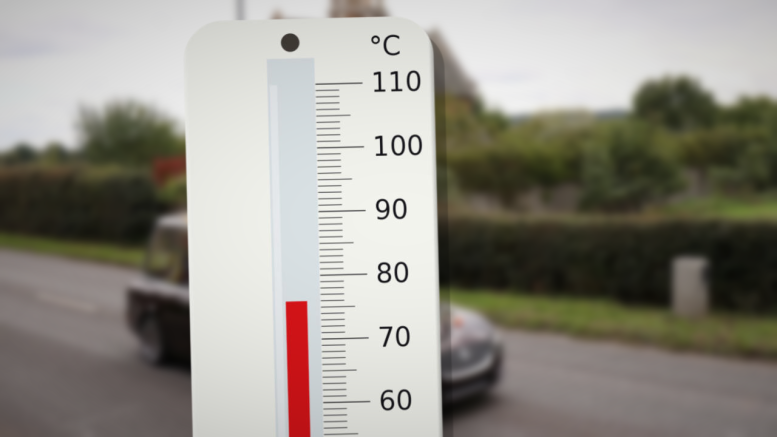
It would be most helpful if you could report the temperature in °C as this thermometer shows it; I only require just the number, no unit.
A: 76
